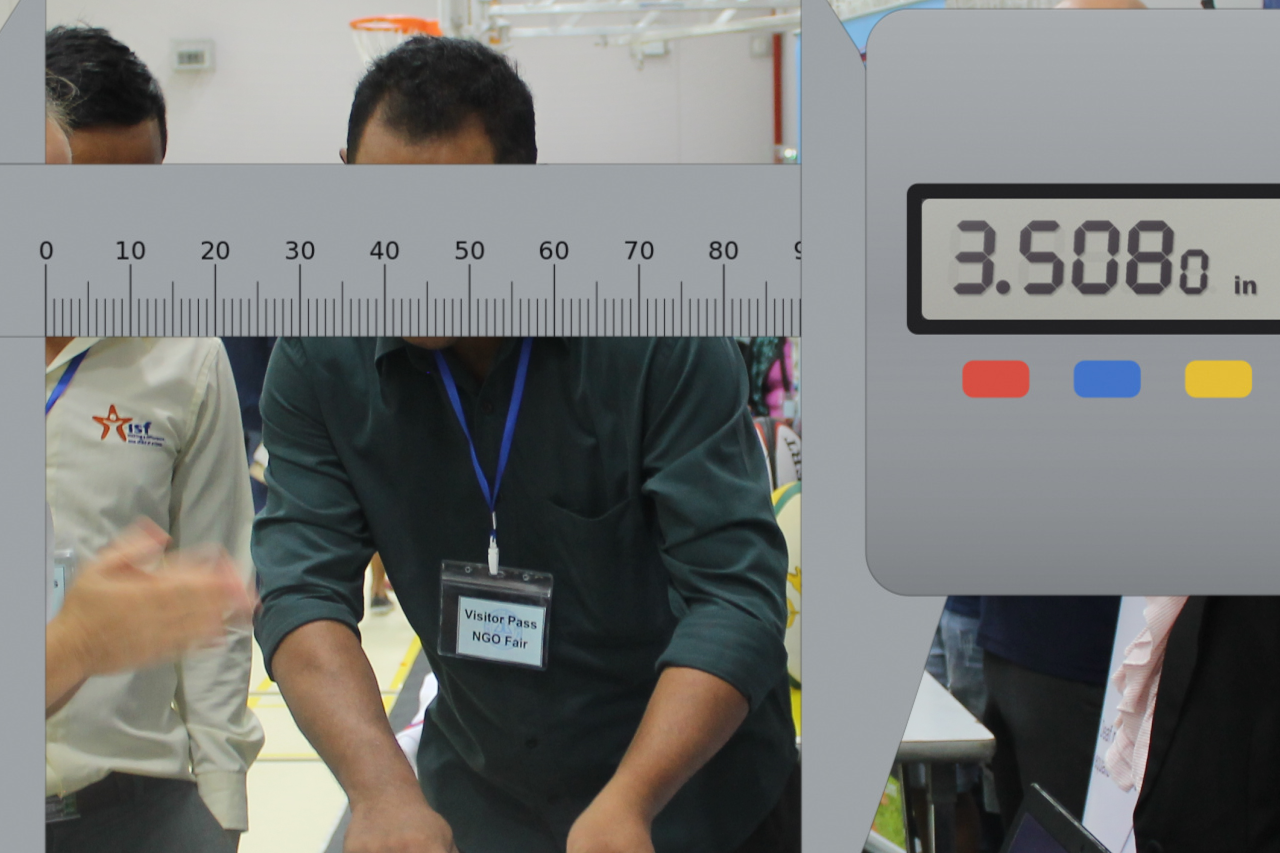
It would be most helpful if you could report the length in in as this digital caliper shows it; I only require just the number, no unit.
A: 3.5080
